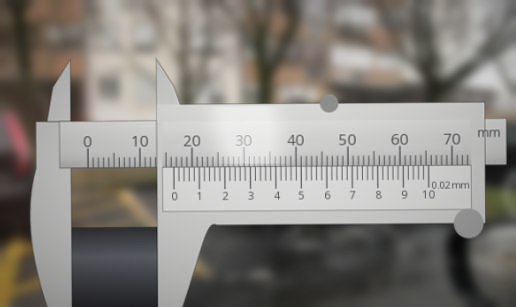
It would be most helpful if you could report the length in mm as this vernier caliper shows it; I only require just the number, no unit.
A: 16.5
